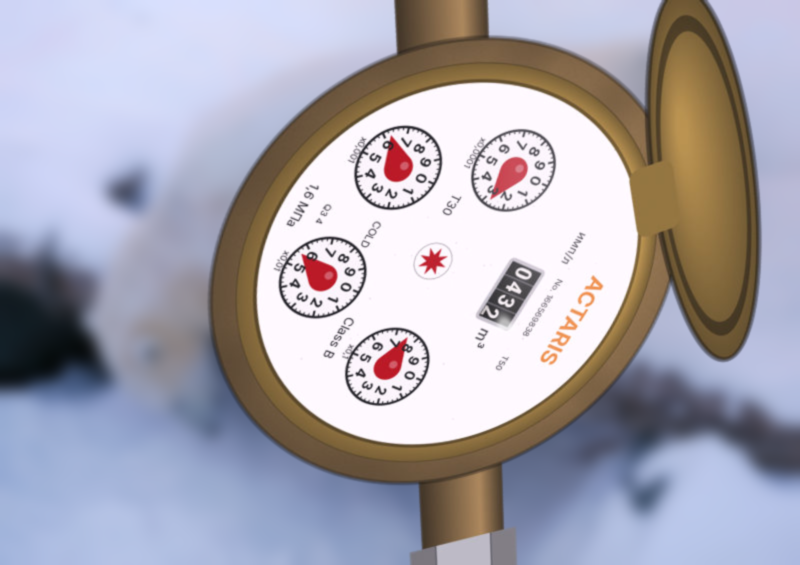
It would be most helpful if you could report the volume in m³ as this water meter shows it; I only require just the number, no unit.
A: 431.7562
